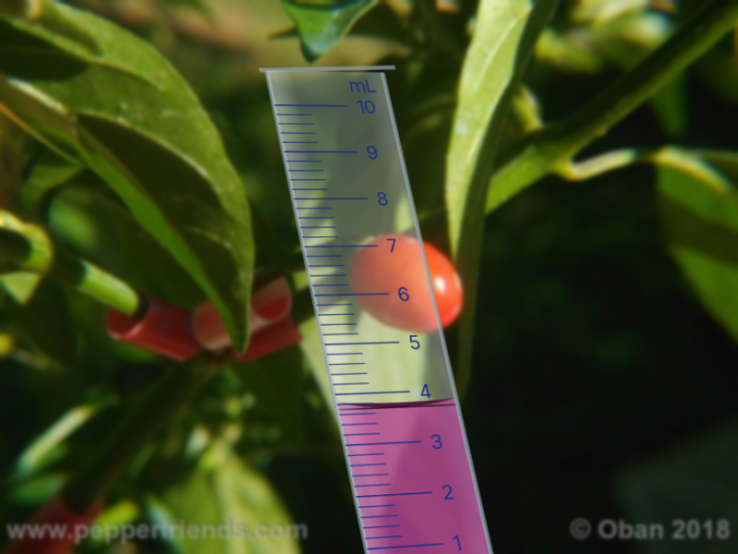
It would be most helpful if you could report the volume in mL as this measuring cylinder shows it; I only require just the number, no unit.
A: 3.7
